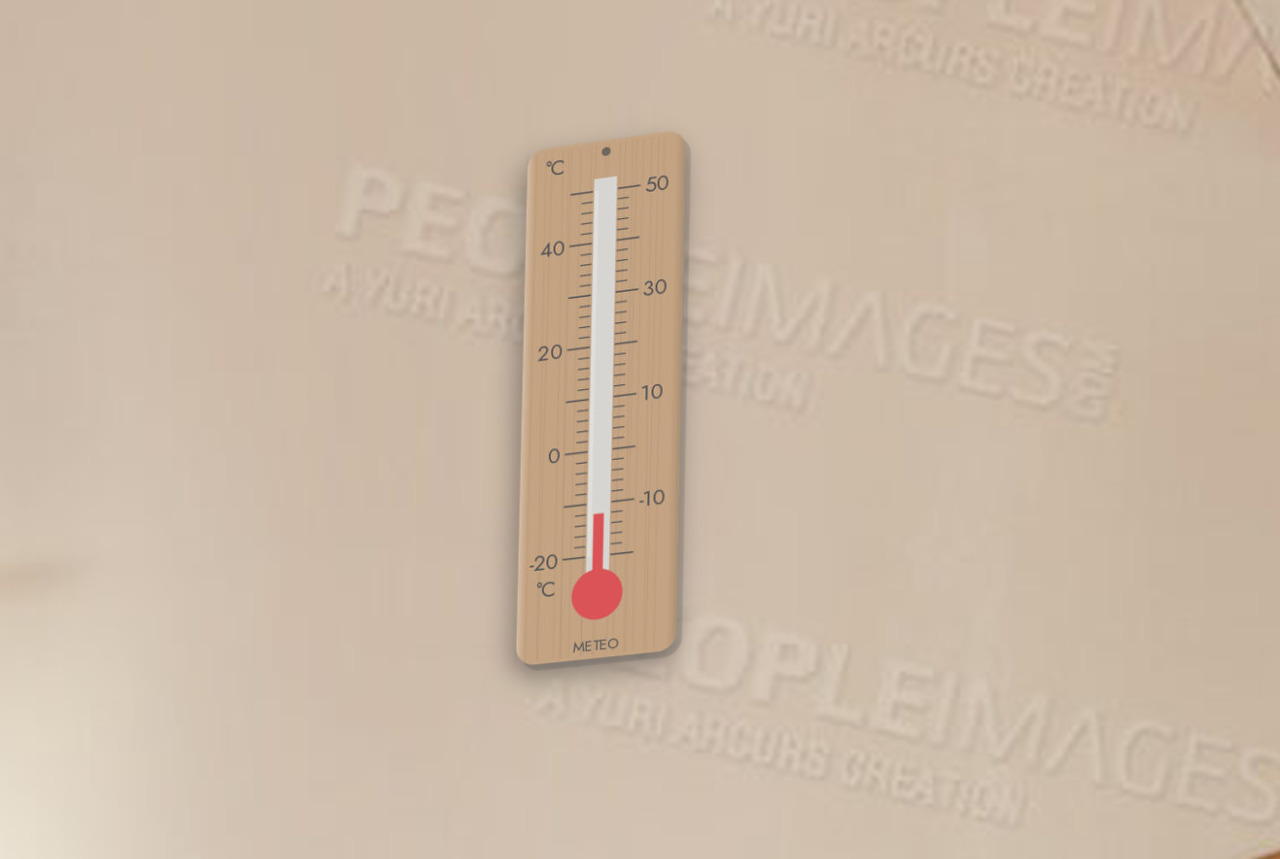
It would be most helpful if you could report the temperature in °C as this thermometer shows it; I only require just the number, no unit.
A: -12
